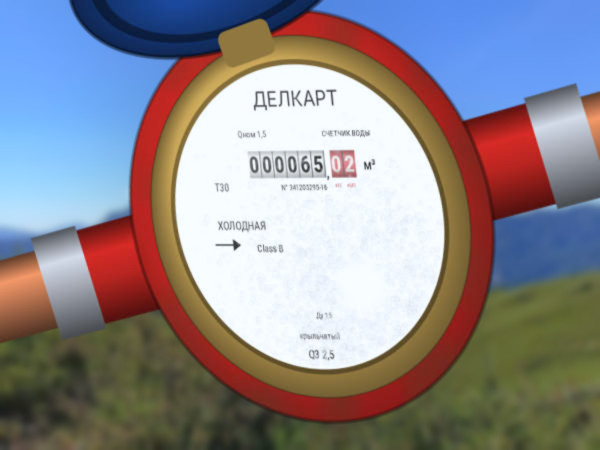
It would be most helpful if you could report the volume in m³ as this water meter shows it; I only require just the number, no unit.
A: 65.02
